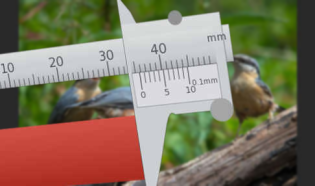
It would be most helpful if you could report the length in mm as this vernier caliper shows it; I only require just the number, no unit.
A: 35.8
